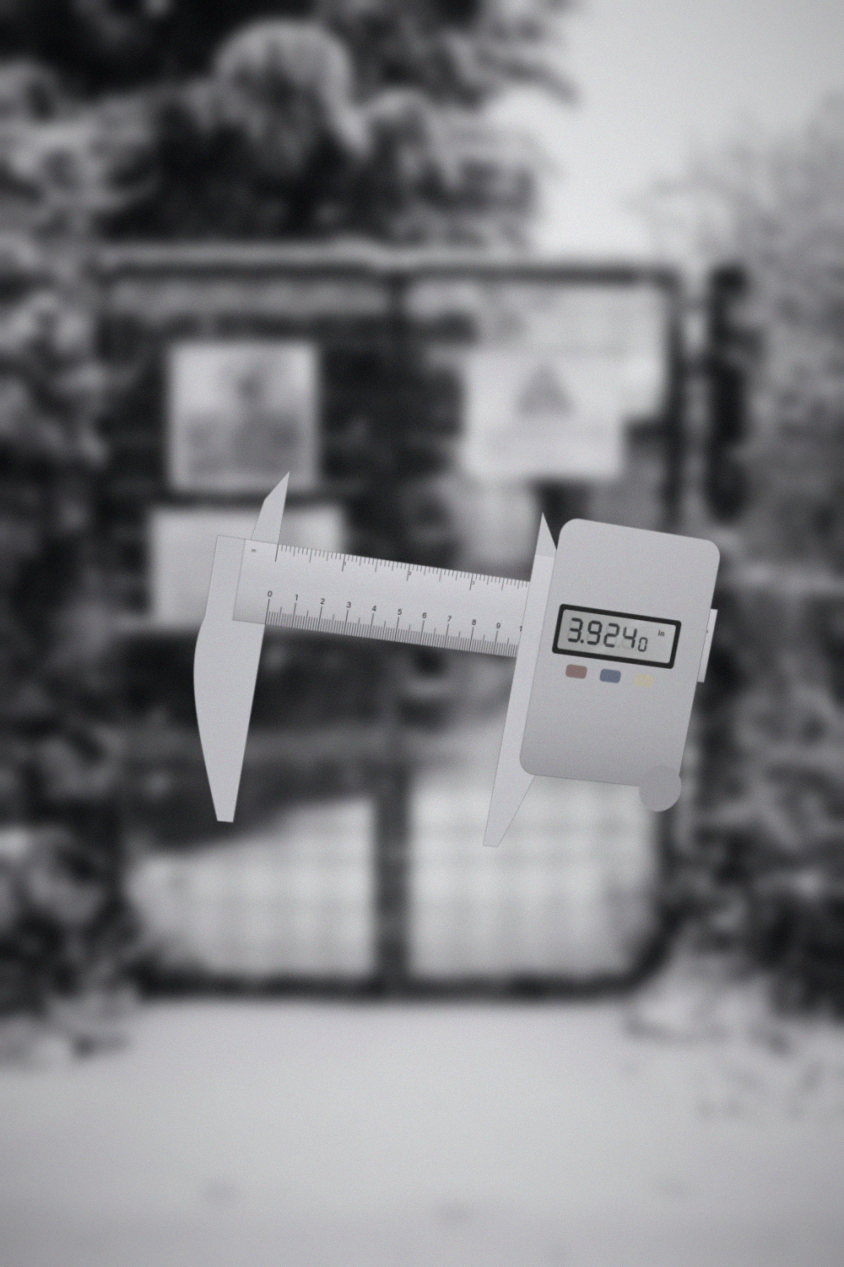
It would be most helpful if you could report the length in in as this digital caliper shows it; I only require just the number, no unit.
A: 3.9240
